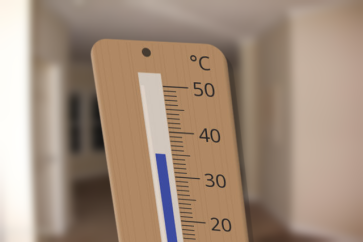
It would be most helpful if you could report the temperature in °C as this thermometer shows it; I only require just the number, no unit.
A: 35
